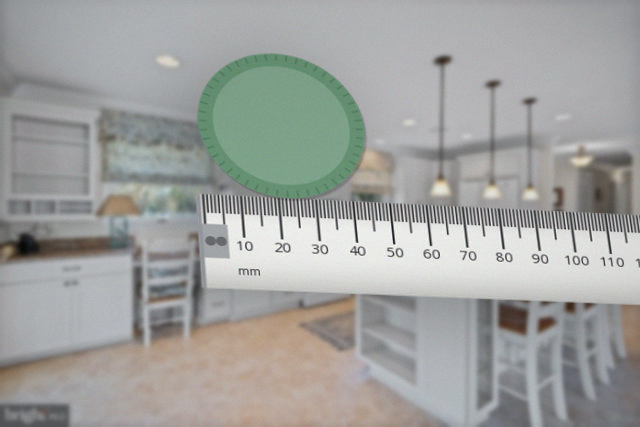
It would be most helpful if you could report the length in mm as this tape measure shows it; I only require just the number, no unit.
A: 45
